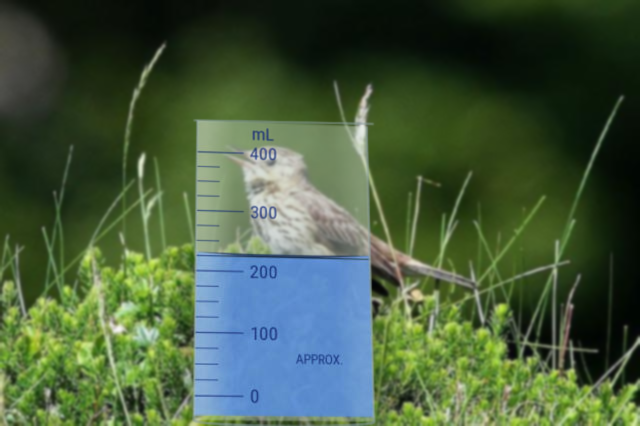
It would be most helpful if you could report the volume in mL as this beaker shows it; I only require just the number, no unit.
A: 225
